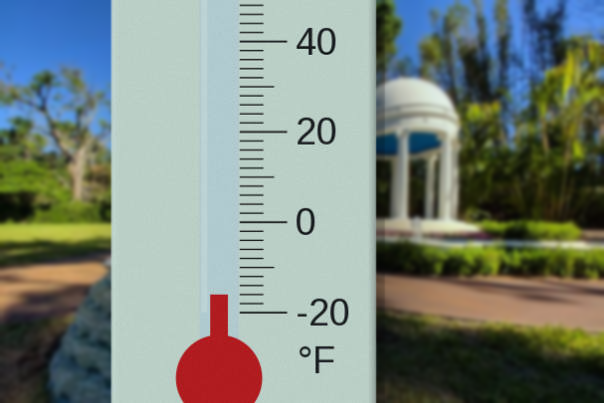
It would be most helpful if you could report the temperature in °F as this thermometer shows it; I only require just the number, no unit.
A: -16
